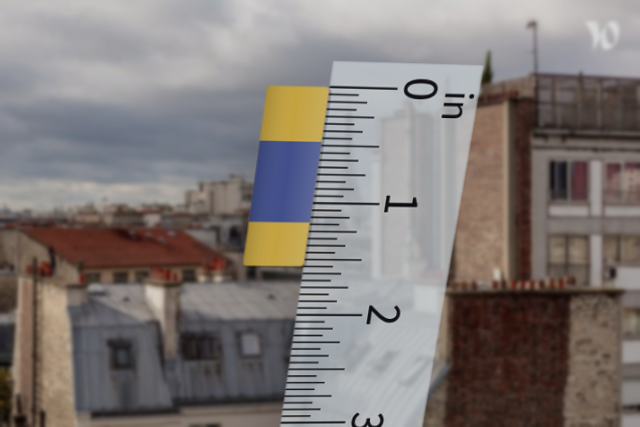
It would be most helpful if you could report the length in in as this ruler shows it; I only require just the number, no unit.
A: 1.5625
